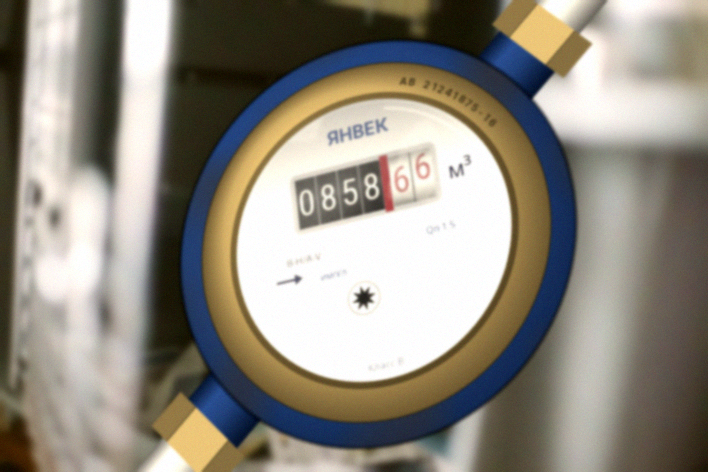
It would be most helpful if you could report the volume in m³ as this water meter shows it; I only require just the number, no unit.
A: 858.66
